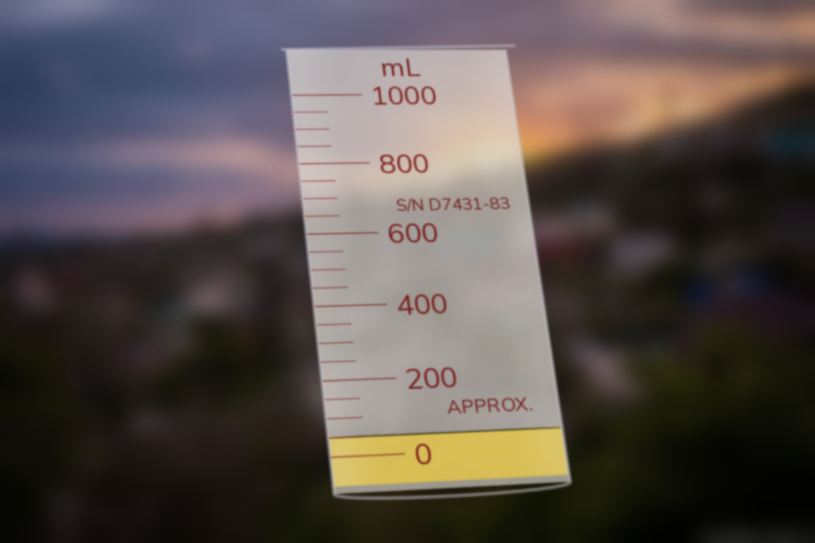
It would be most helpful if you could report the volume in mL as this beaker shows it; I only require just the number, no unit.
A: 50
